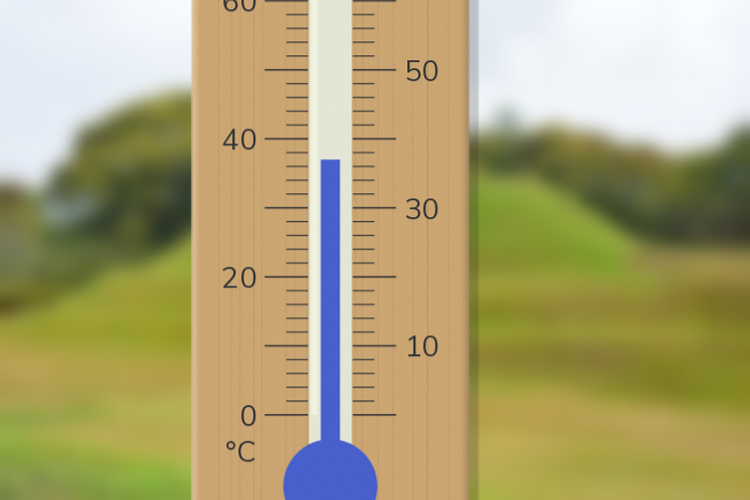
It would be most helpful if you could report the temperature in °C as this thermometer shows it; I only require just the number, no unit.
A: 37
